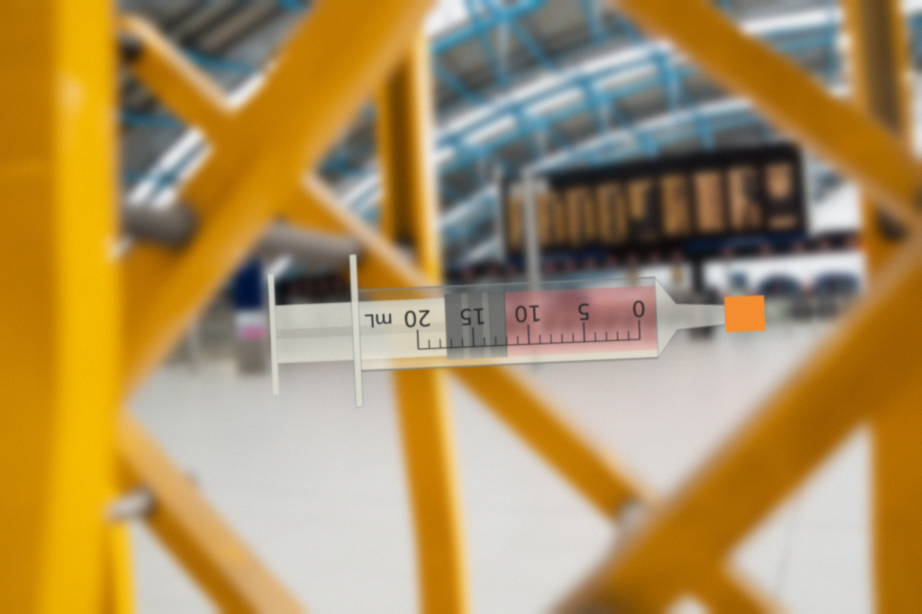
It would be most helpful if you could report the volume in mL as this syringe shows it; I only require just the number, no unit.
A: 12
